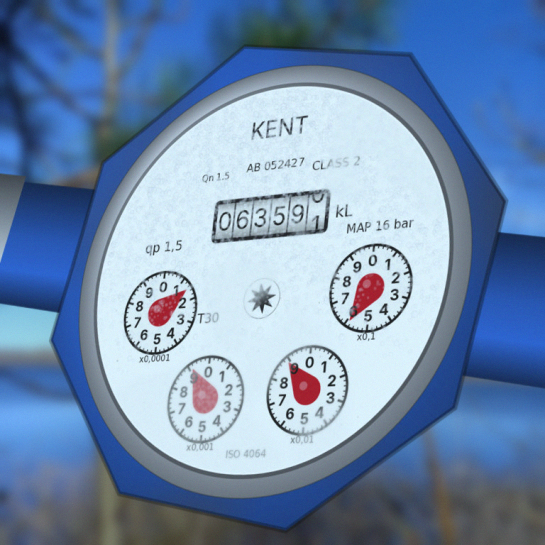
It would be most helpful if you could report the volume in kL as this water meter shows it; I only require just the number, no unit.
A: 63590.5891
